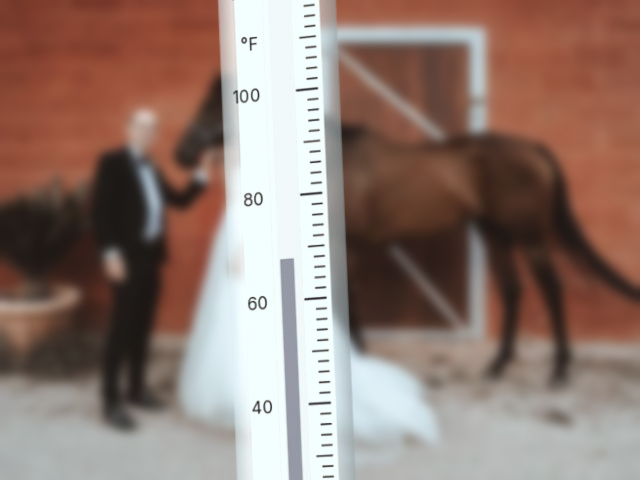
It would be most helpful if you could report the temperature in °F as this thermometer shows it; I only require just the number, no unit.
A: 68
